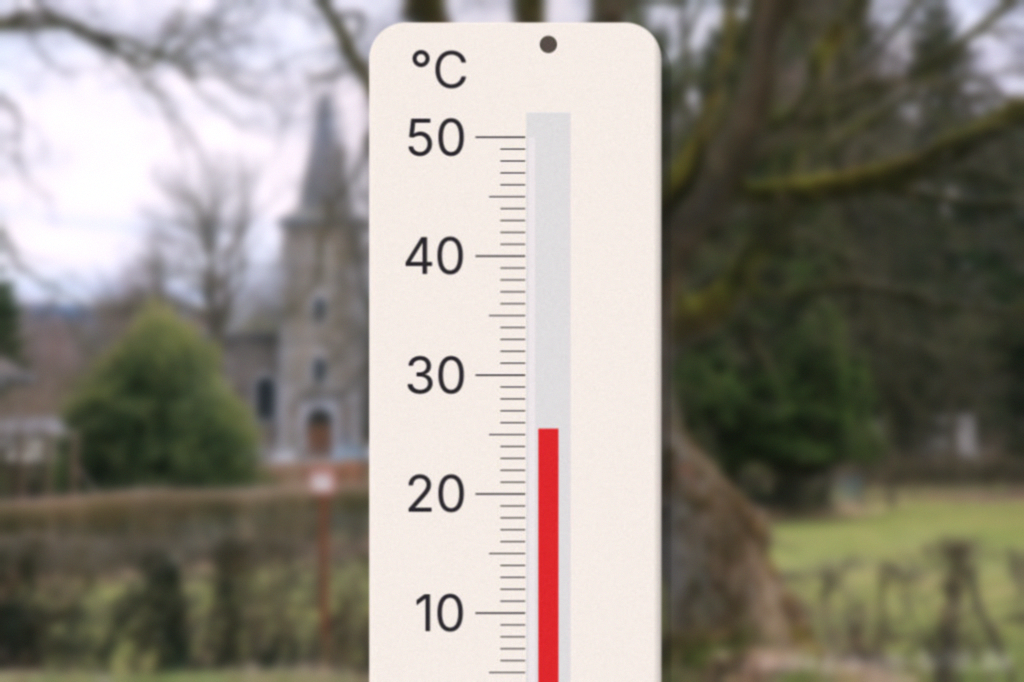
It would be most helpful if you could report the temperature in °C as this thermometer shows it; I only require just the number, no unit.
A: 25.5
